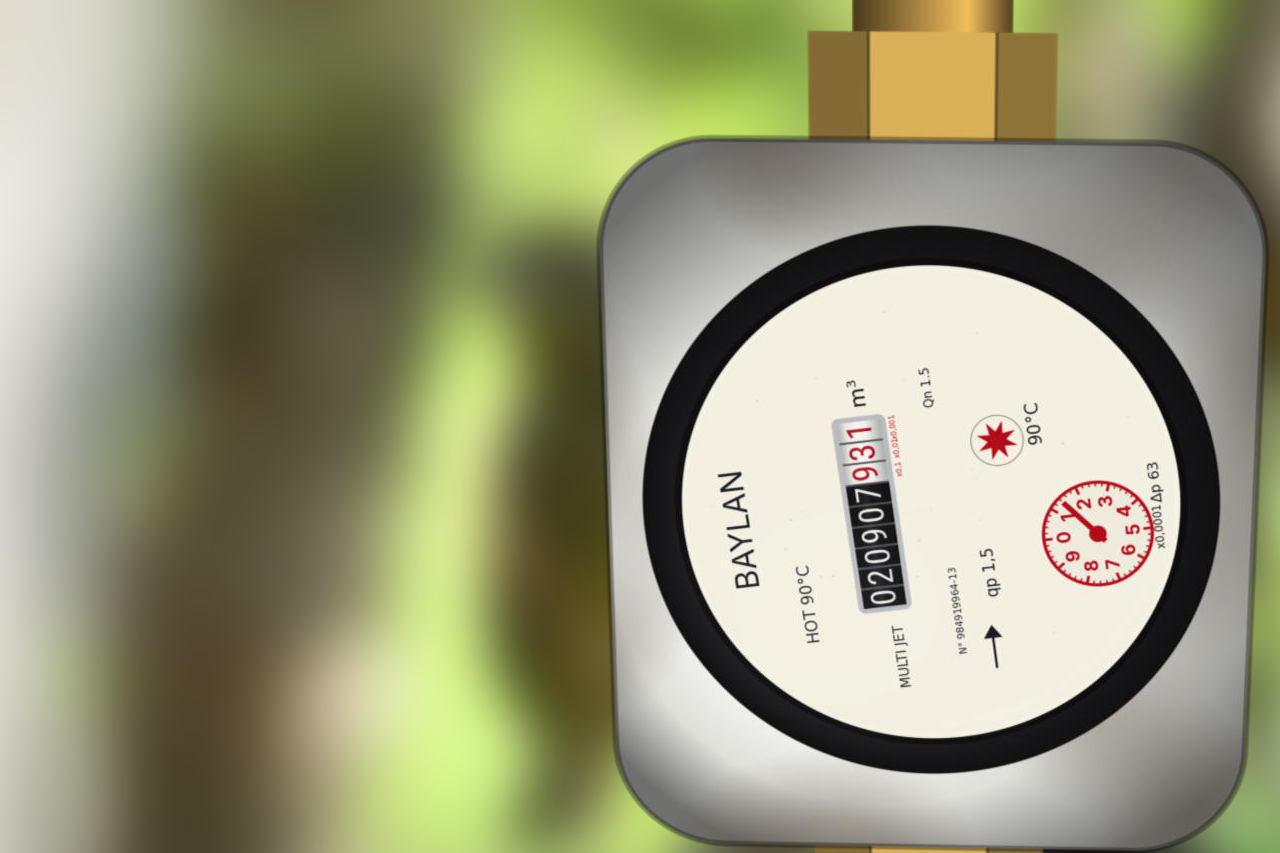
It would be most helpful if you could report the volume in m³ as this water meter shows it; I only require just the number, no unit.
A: 20907.9311
